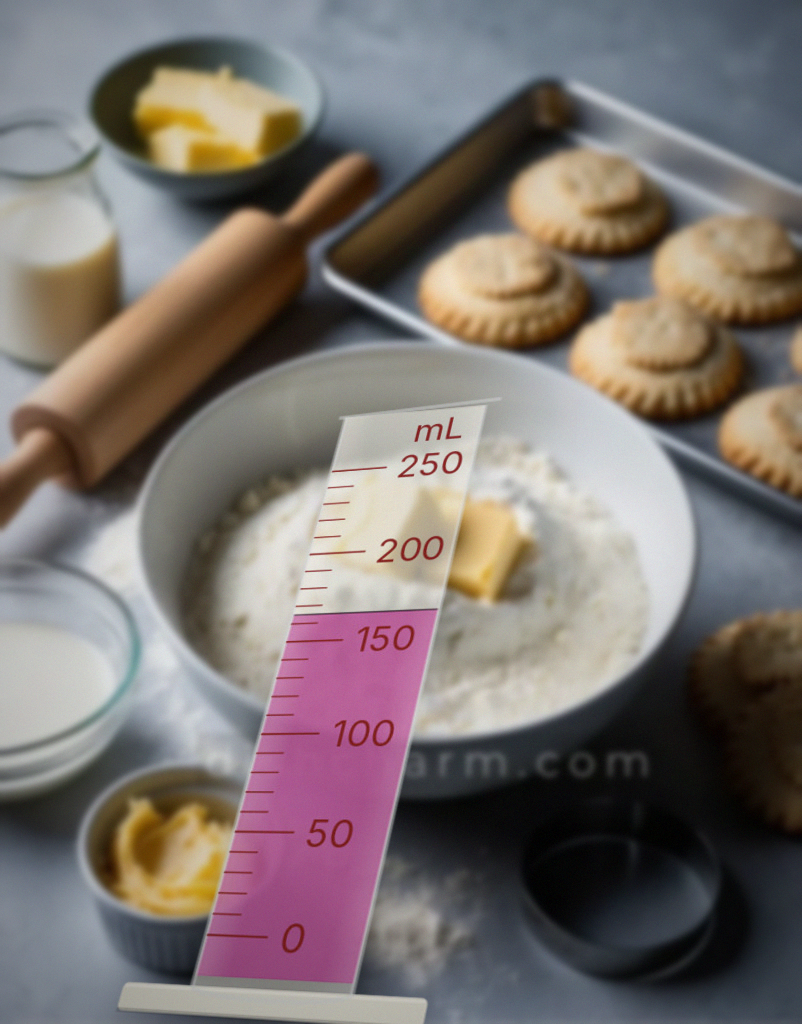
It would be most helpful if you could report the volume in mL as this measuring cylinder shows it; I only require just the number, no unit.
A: 165
